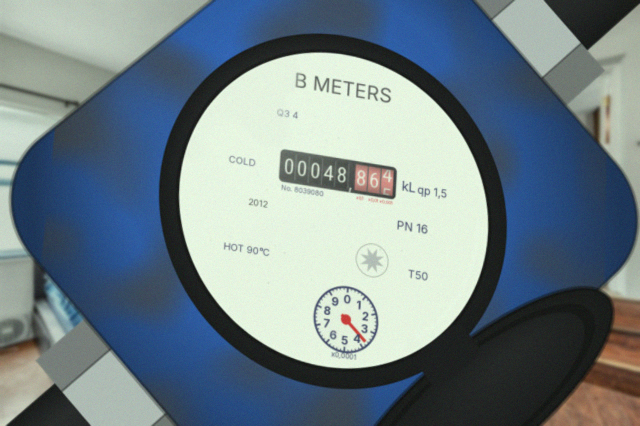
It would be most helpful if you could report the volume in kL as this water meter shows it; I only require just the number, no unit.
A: 48.8643
